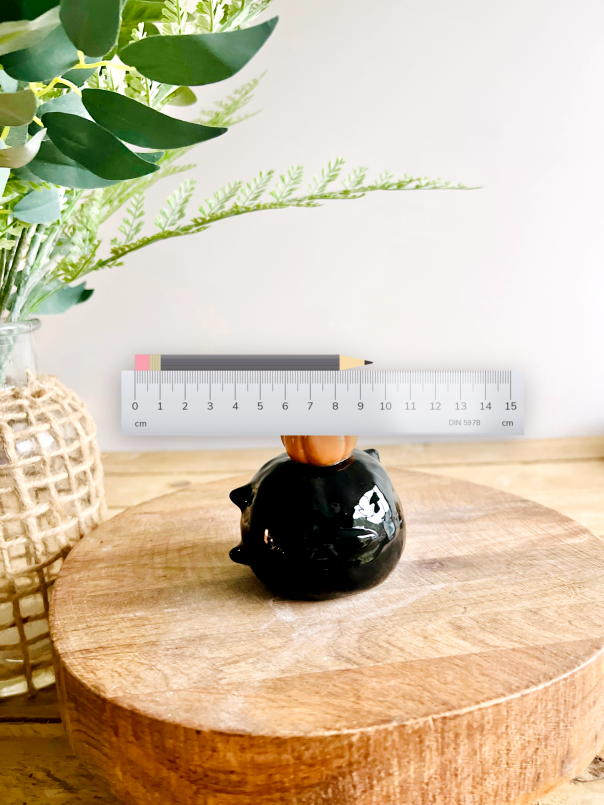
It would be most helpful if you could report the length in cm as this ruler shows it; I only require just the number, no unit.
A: 9.5
